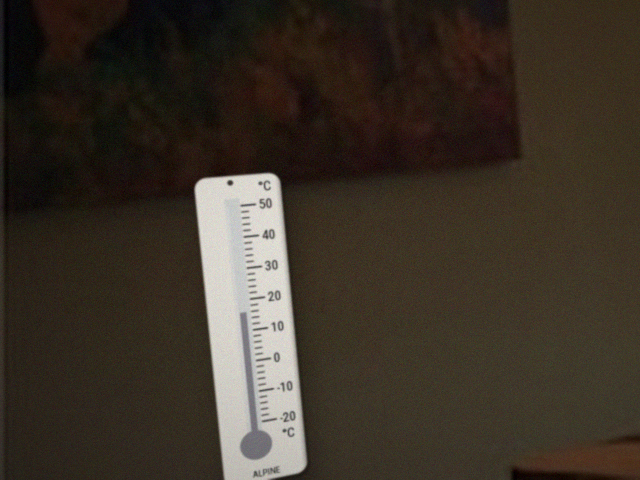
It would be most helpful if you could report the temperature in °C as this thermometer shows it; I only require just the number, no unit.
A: 16
